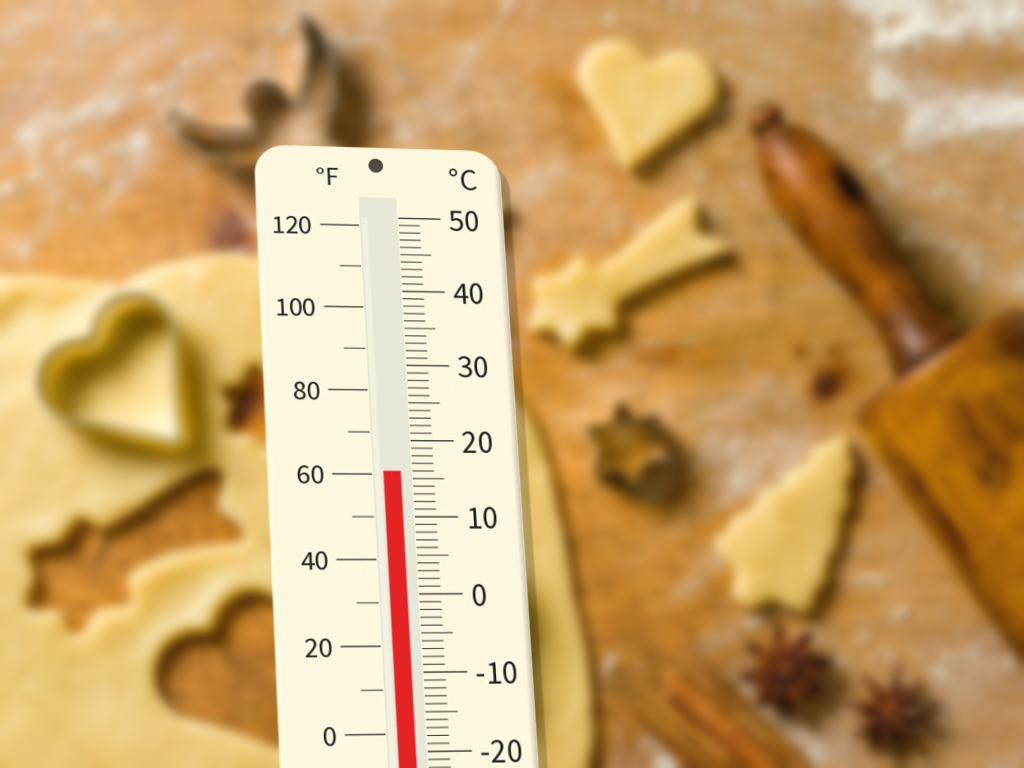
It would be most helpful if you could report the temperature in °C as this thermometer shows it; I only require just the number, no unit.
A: 16
